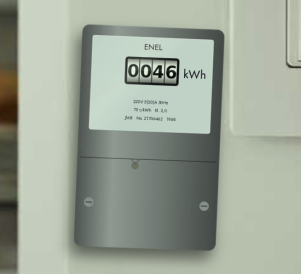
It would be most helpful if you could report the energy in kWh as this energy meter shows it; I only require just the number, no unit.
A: 46
